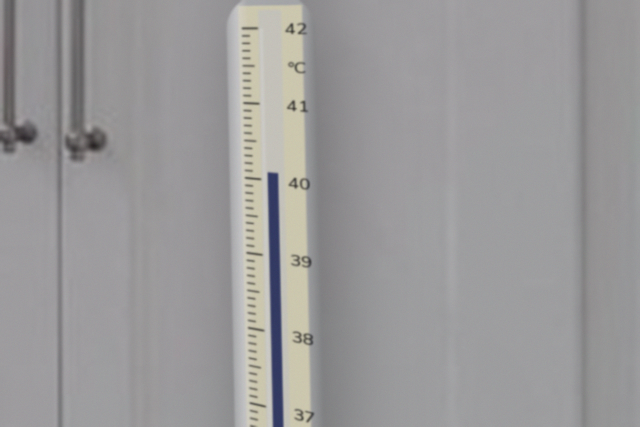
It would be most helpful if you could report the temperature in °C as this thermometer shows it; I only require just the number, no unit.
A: 40.1
